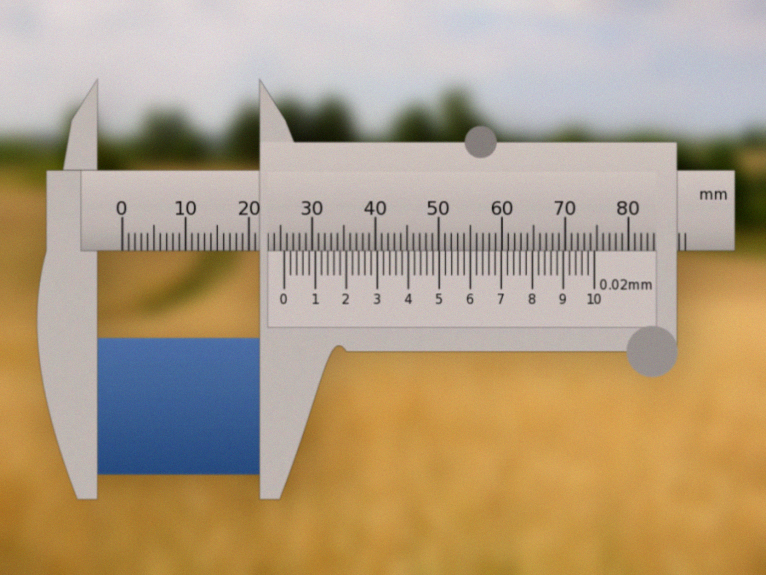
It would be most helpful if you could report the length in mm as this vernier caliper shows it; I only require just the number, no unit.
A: 25.6
